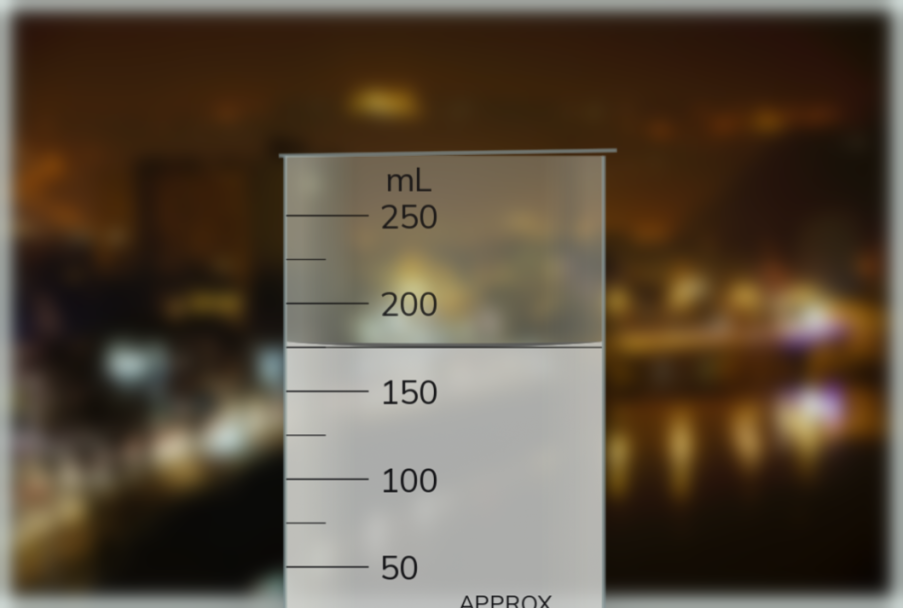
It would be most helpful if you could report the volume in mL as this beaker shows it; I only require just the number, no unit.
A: 175
